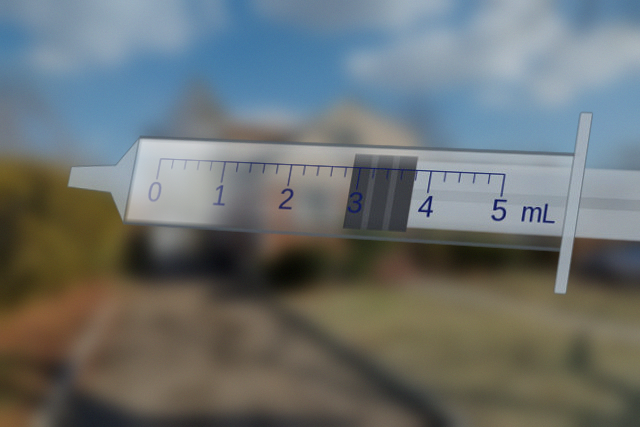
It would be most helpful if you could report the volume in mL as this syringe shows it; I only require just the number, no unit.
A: 2.9
